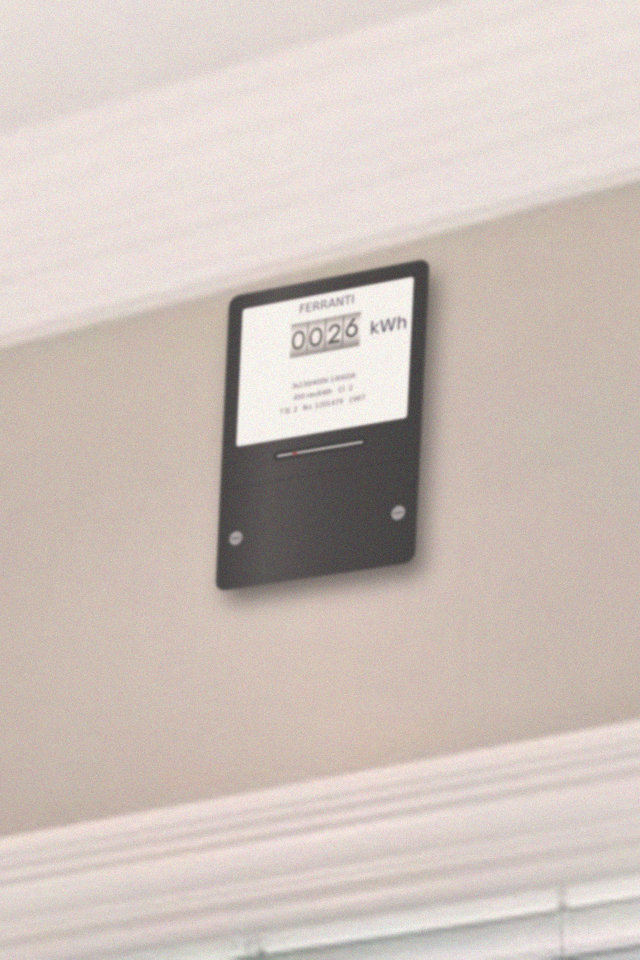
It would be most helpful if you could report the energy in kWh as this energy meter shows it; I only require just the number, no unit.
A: 26
